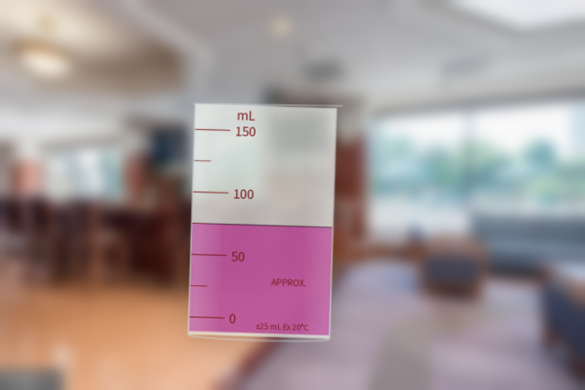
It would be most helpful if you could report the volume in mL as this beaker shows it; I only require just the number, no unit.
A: 75
